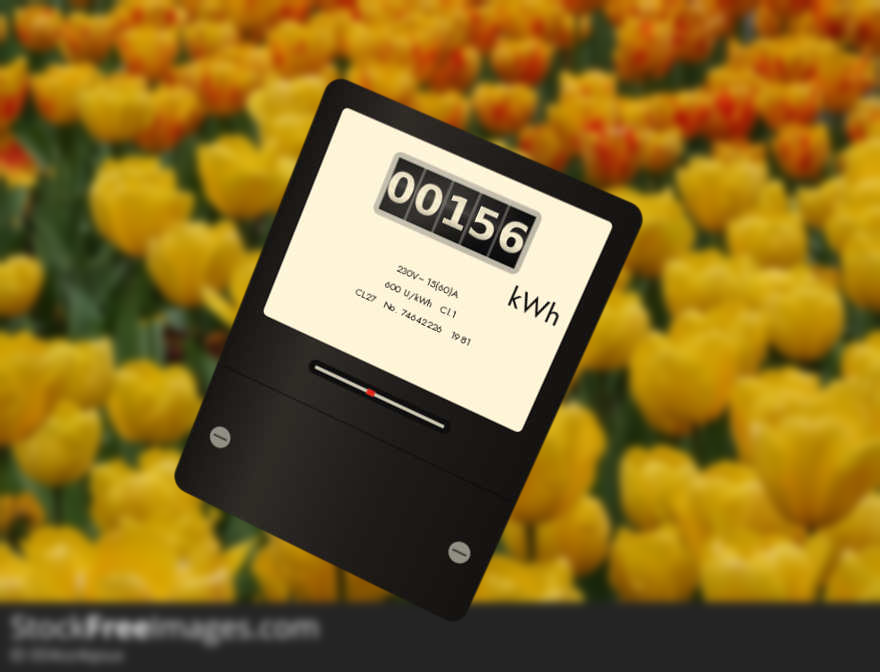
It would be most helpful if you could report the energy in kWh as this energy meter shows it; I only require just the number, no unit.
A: 156
